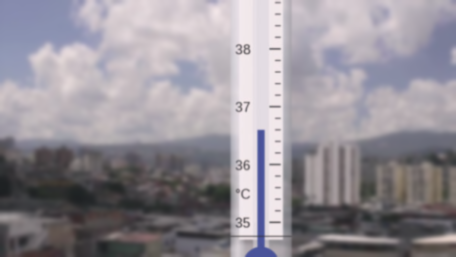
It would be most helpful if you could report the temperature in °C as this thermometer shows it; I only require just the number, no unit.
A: 36.6
